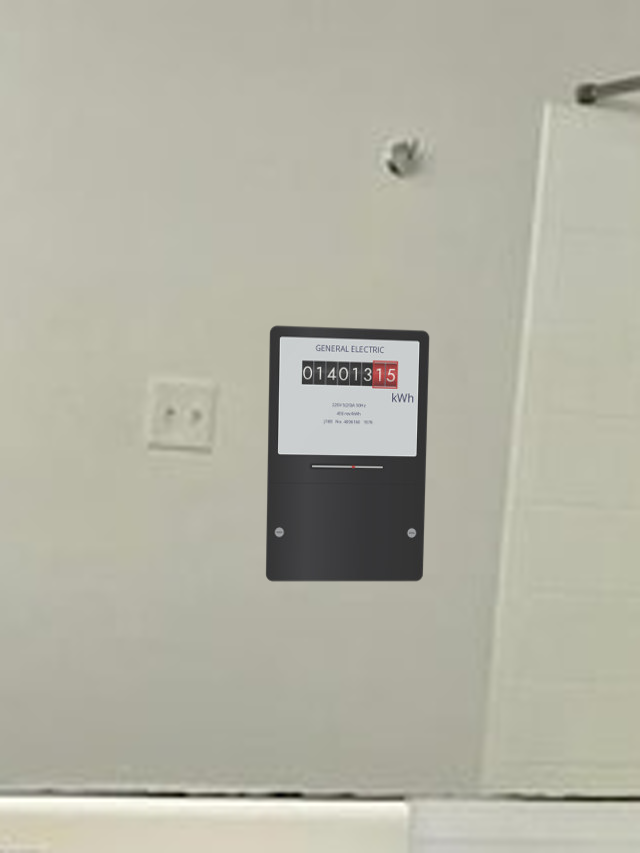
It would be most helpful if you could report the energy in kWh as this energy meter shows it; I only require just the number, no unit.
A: 14013.15
